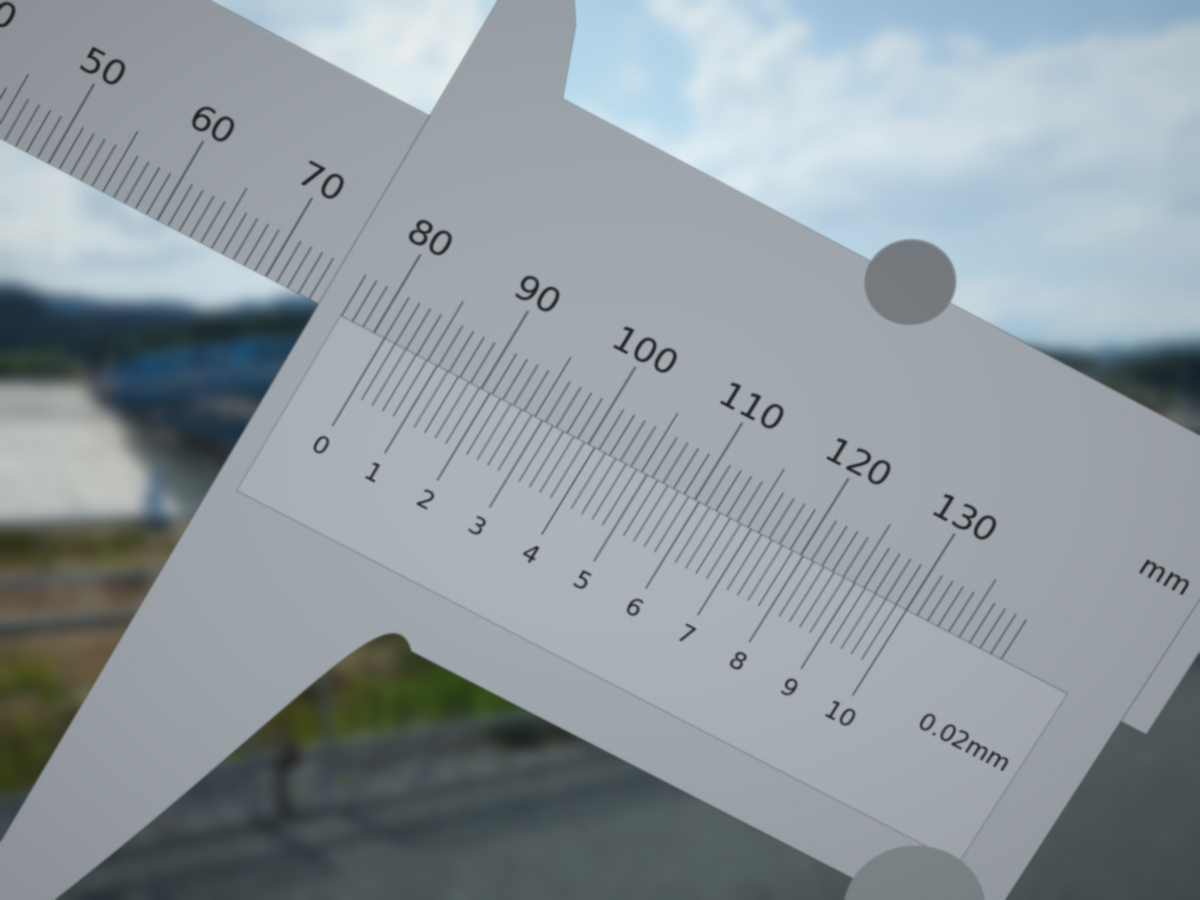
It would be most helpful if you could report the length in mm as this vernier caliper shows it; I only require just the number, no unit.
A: 81.0
